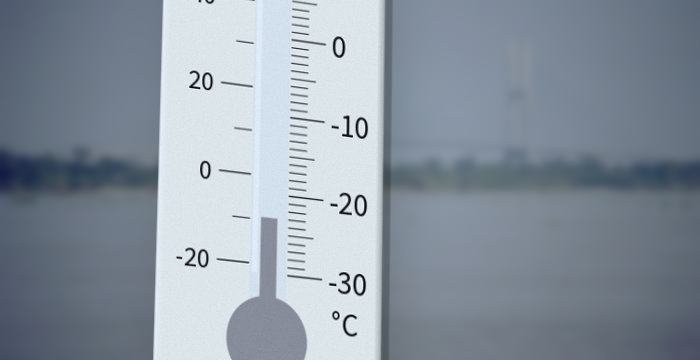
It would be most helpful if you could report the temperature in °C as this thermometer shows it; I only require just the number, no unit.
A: -23
